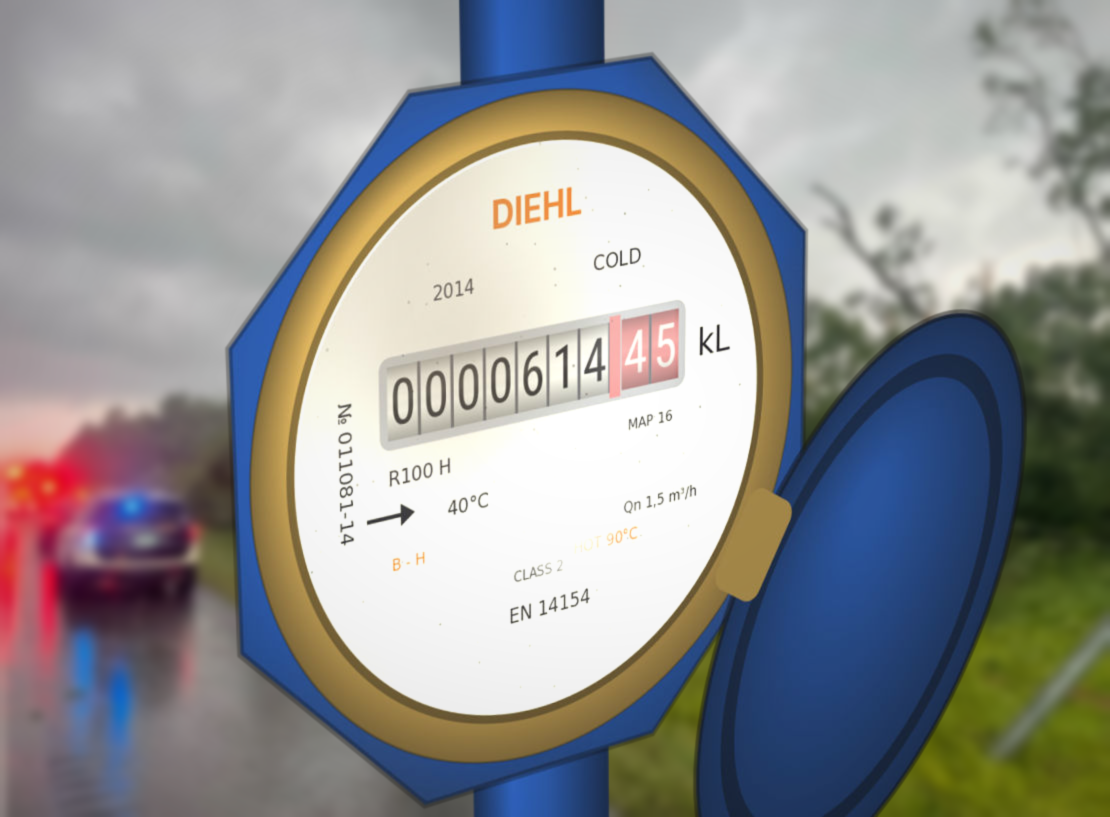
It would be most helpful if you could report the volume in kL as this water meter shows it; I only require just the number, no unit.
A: 614.45
